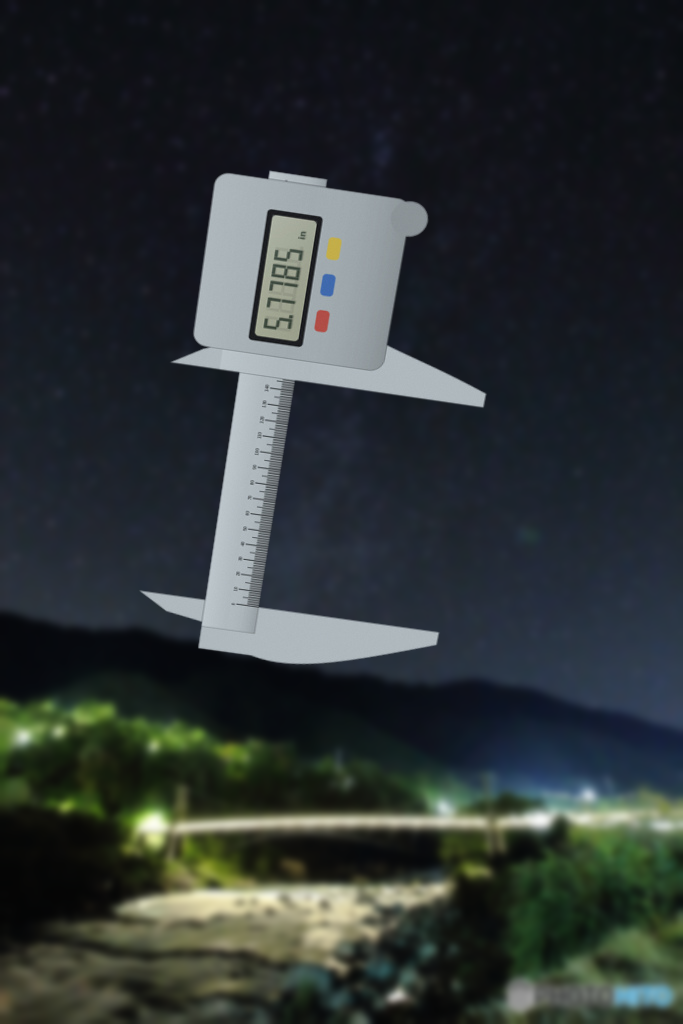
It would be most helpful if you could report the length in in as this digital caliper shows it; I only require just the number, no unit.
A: 5.7785
